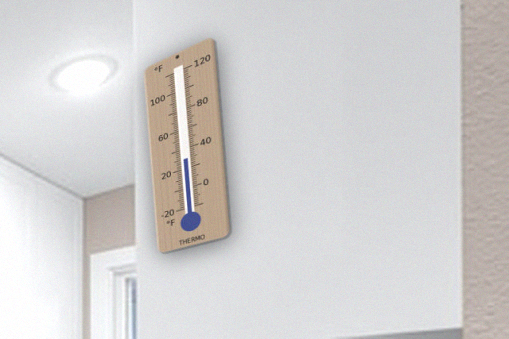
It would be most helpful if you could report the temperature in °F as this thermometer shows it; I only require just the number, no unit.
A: 30
